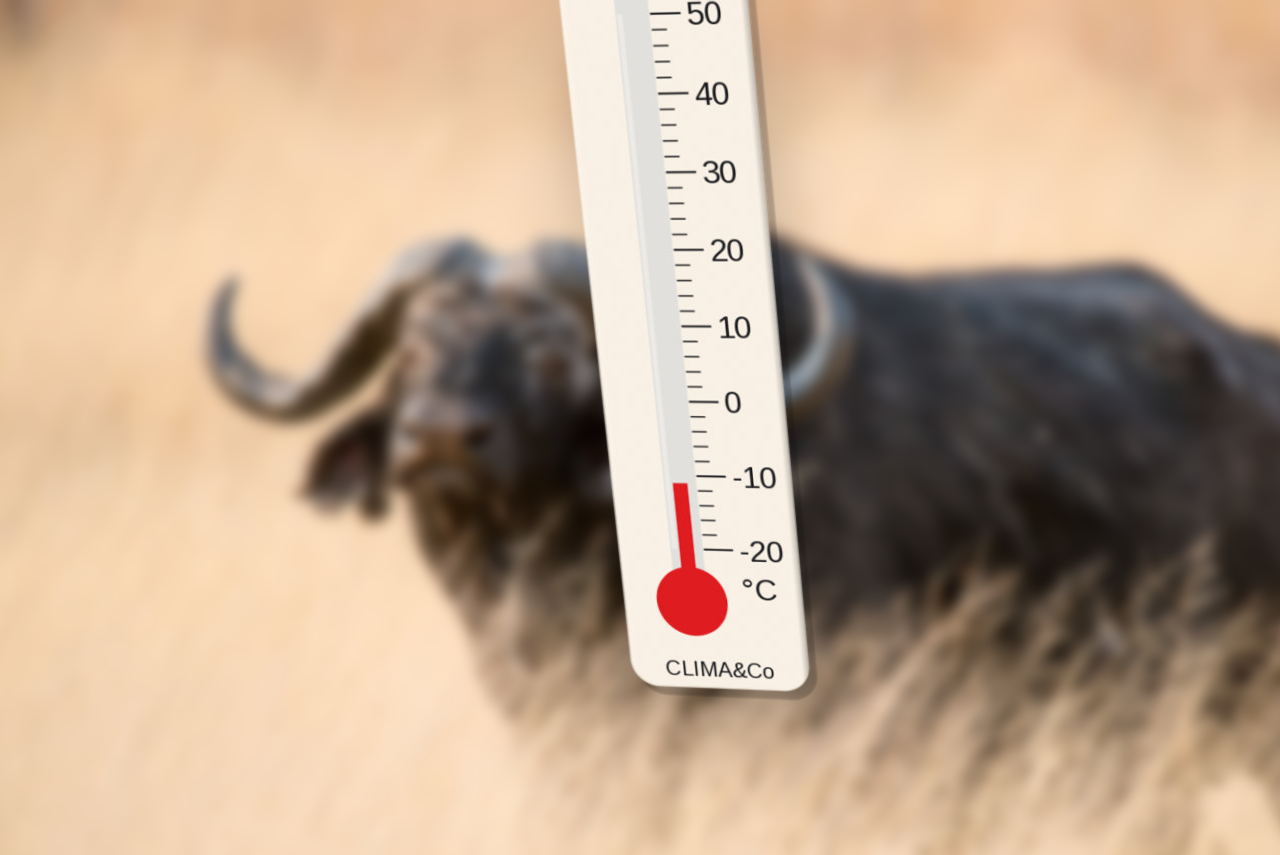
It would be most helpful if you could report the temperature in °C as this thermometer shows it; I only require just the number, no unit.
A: -11
